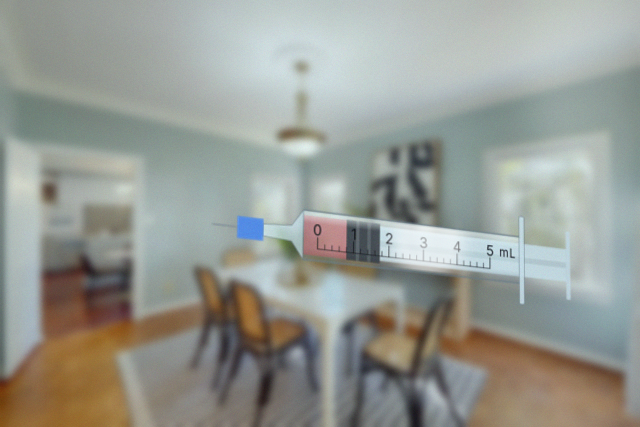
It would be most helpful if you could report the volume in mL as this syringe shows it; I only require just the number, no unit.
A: 0.8
